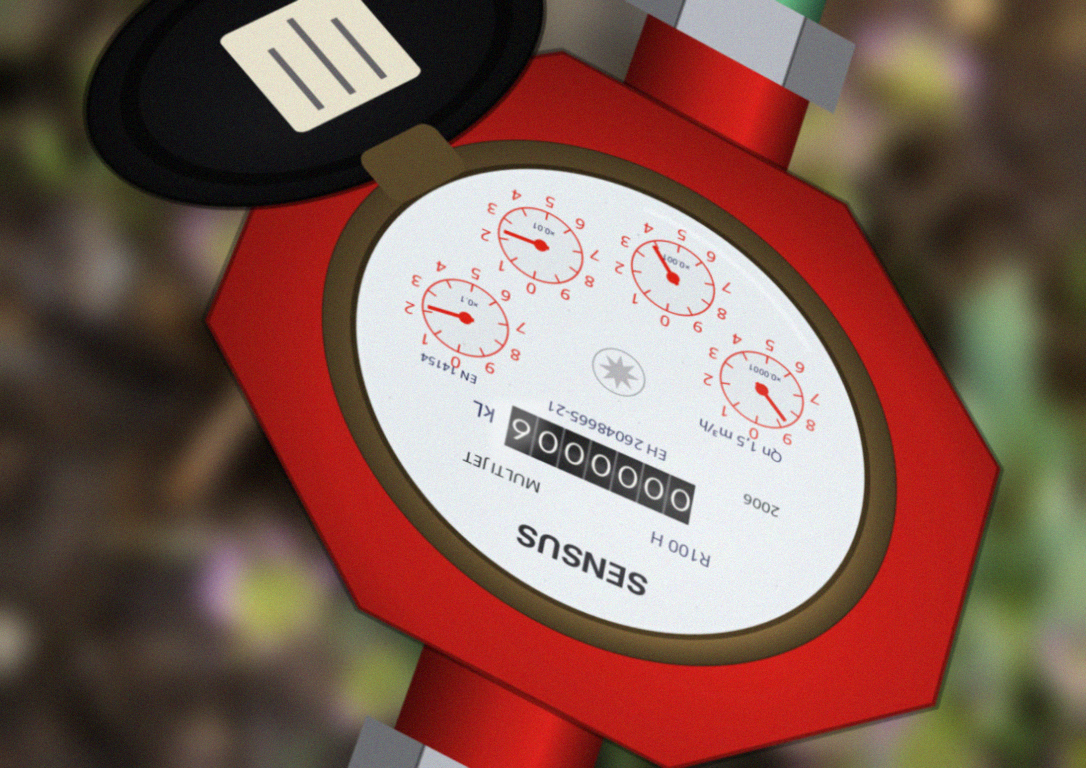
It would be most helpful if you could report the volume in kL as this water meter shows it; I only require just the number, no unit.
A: 6.2238
